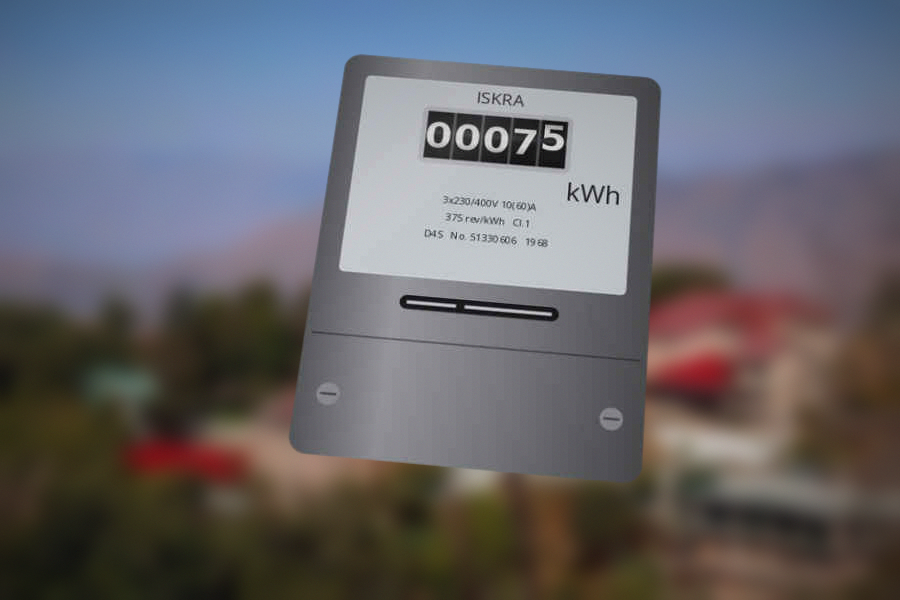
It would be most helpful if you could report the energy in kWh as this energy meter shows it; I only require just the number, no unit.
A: 75
